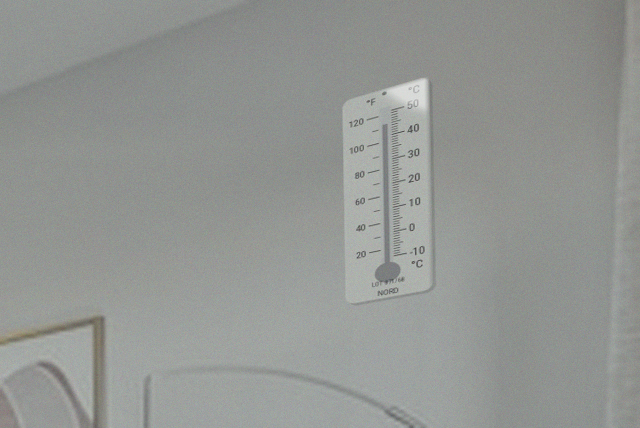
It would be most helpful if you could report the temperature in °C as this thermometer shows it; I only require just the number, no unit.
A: 45
